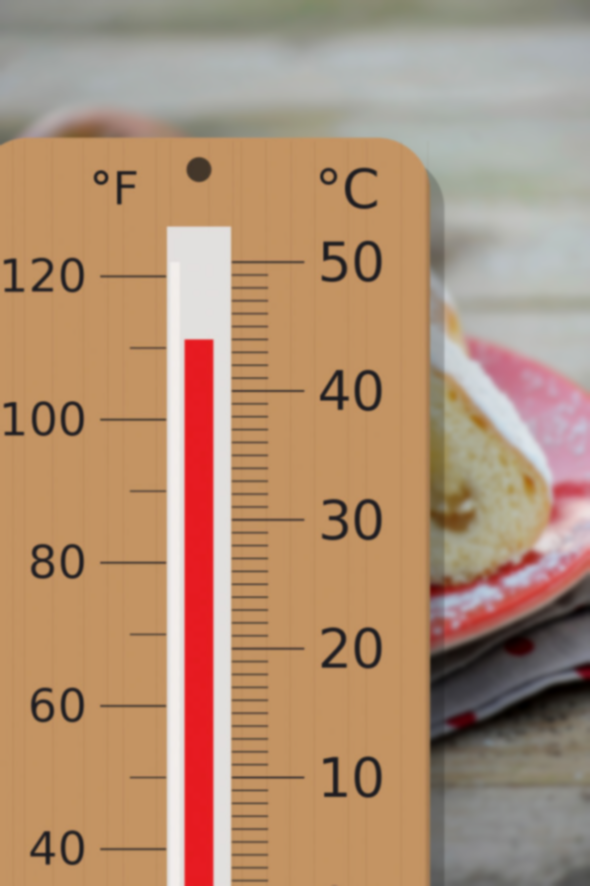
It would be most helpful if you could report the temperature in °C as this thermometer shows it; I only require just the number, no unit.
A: 44
